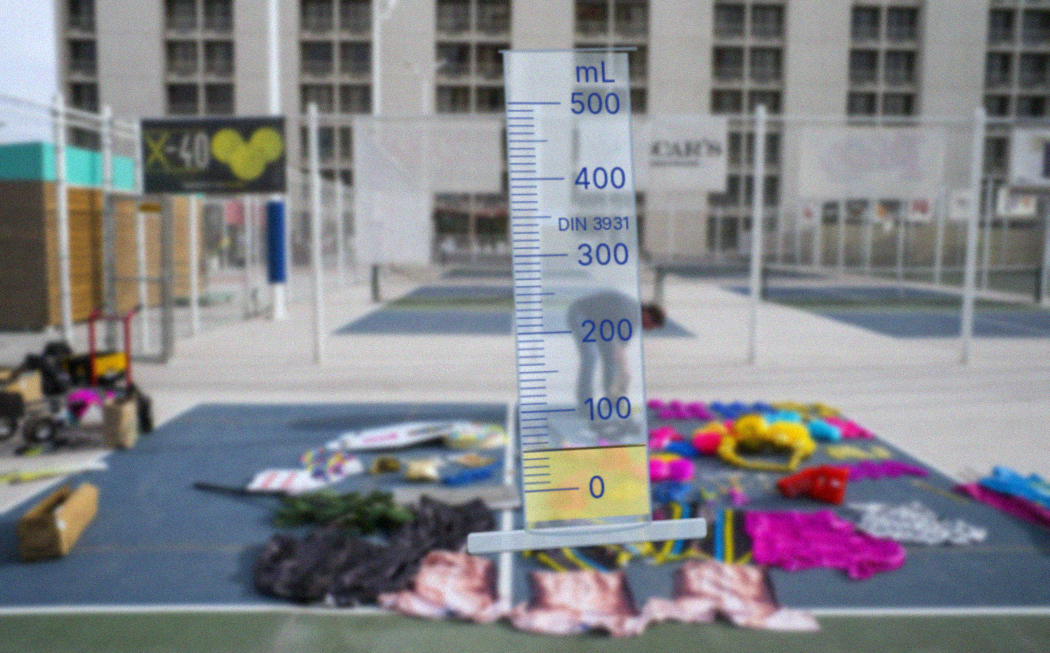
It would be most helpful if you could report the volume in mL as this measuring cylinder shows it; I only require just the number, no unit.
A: 50
